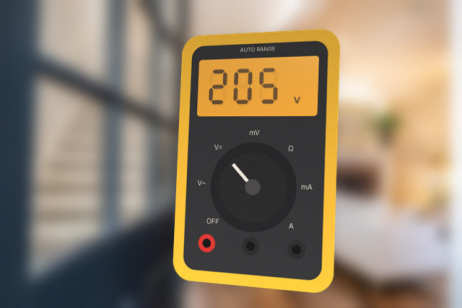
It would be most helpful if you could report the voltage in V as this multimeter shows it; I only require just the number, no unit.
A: 205
